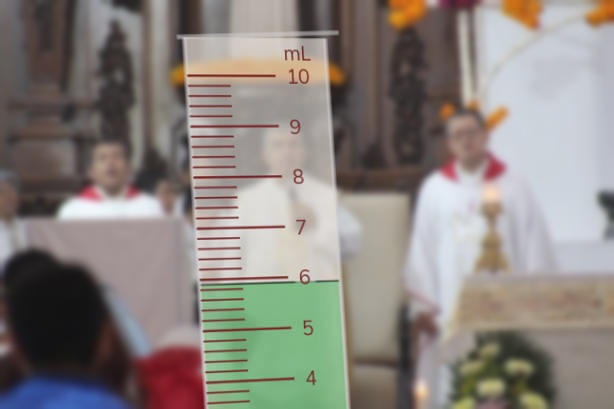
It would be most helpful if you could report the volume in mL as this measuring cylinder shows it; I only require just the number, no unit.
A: 5.9
